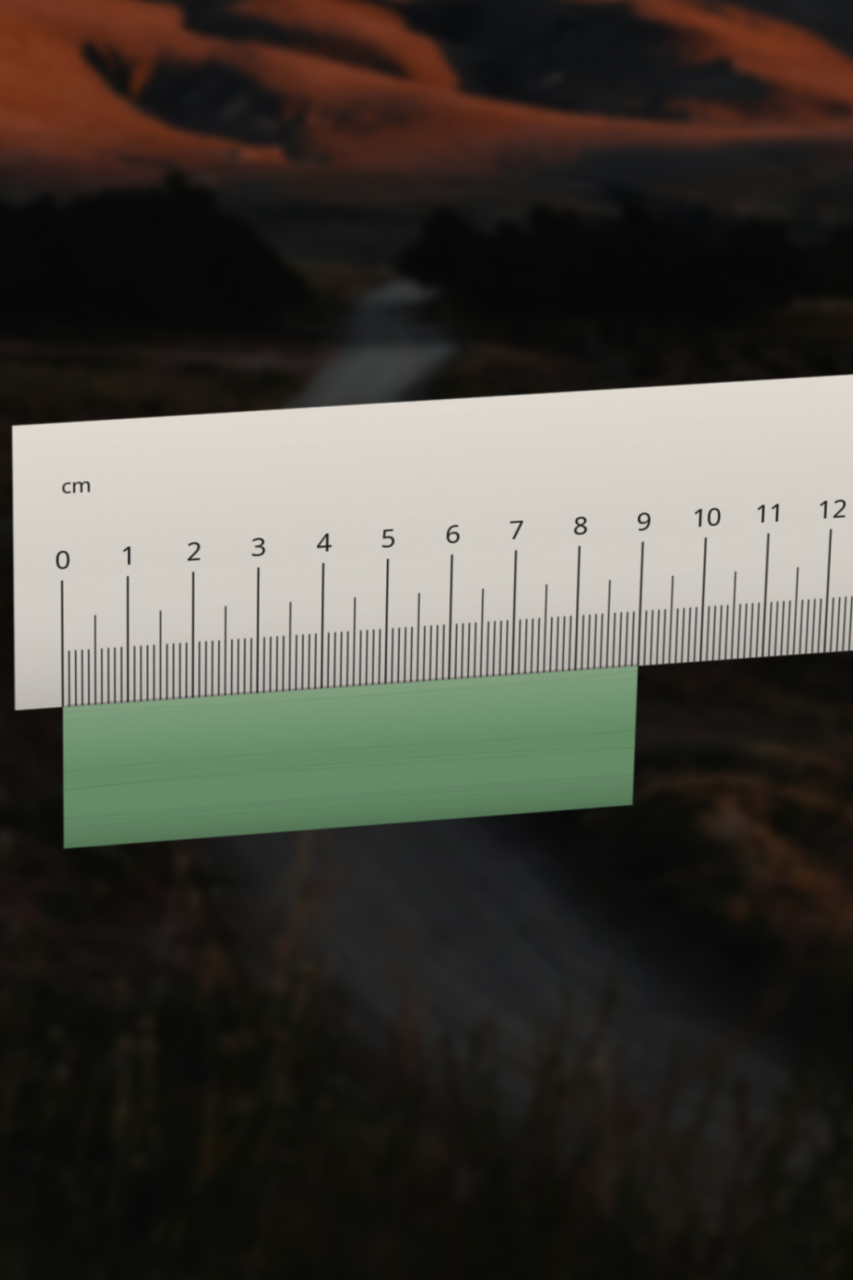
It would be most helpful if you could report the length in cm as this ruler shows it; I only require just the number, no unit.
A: 9
